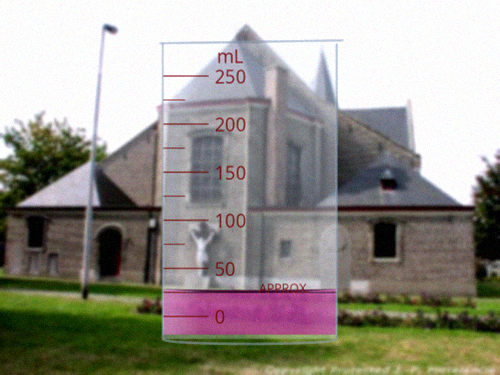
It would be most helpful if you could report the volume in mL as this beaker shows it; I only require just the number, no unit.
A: 25
